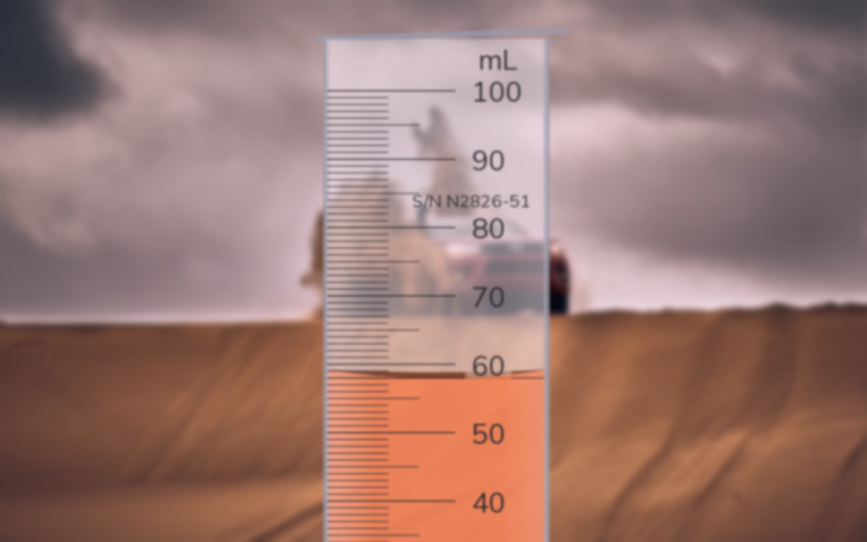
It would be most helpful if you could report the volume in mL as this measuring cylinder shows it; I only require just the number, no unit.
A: 58
